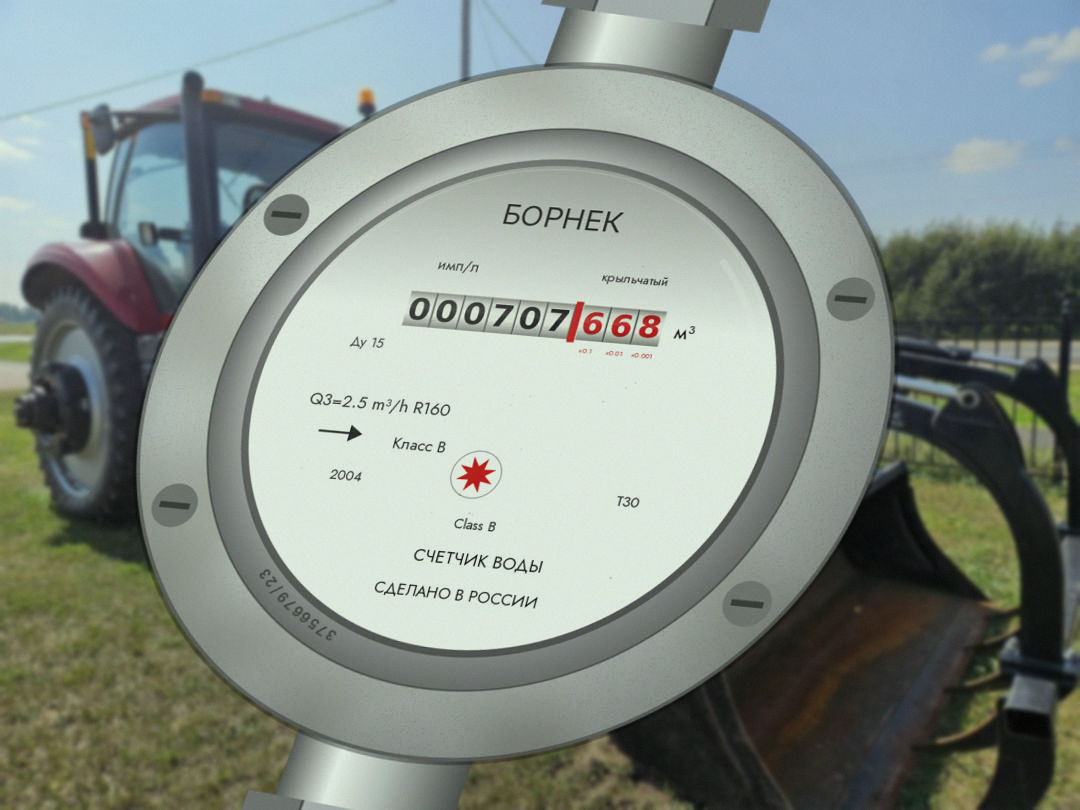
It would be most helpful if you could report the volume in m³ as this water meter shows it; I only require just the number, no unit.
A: 707.668
